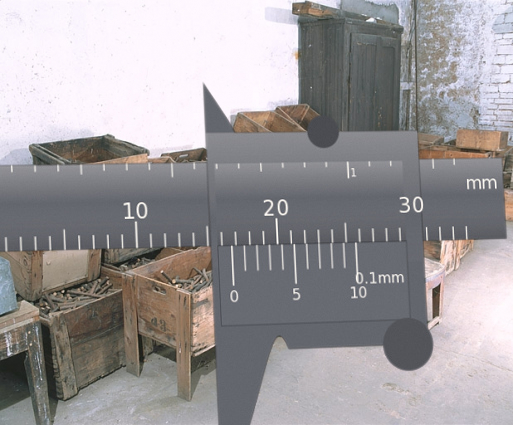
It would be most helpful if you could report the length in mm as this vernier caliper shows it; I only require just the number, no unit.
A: 16.7
